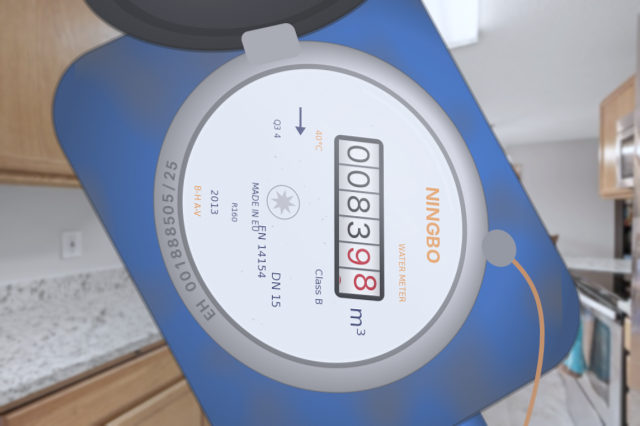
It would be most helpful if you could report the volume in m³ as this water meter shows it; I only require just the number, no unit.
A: 83.98
